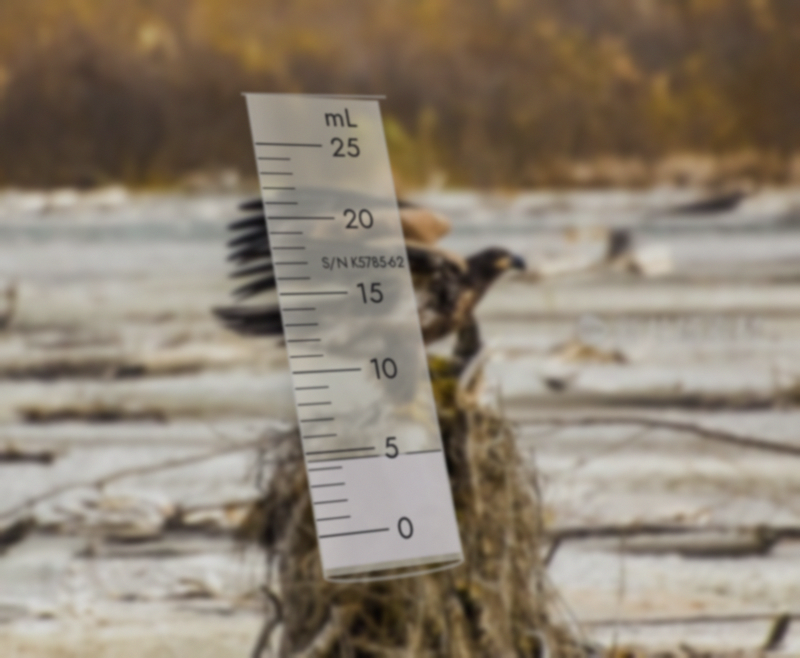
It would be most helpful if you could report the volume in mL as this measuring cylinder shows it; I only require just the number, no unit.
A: 4.5
